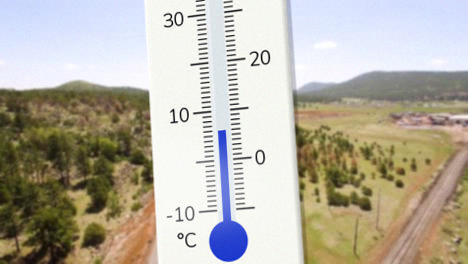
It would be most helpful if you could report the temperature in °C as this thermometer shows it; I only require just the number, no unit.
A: 6
